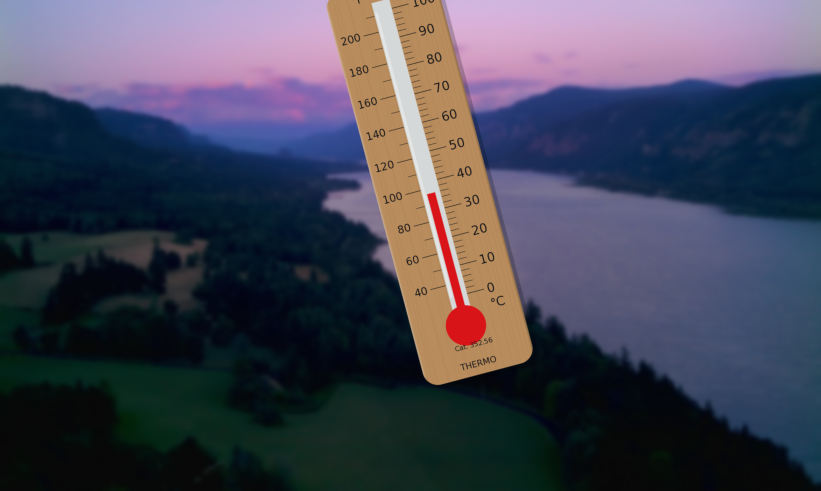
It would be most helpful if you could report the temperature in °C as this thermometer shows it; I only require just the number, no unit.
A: 36
